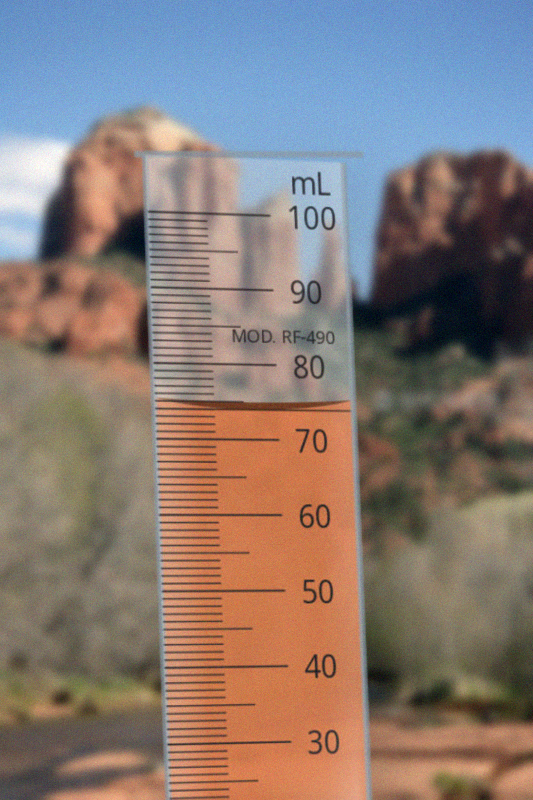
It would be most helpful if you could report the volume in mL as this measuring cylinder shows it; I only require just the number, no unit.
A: 74
